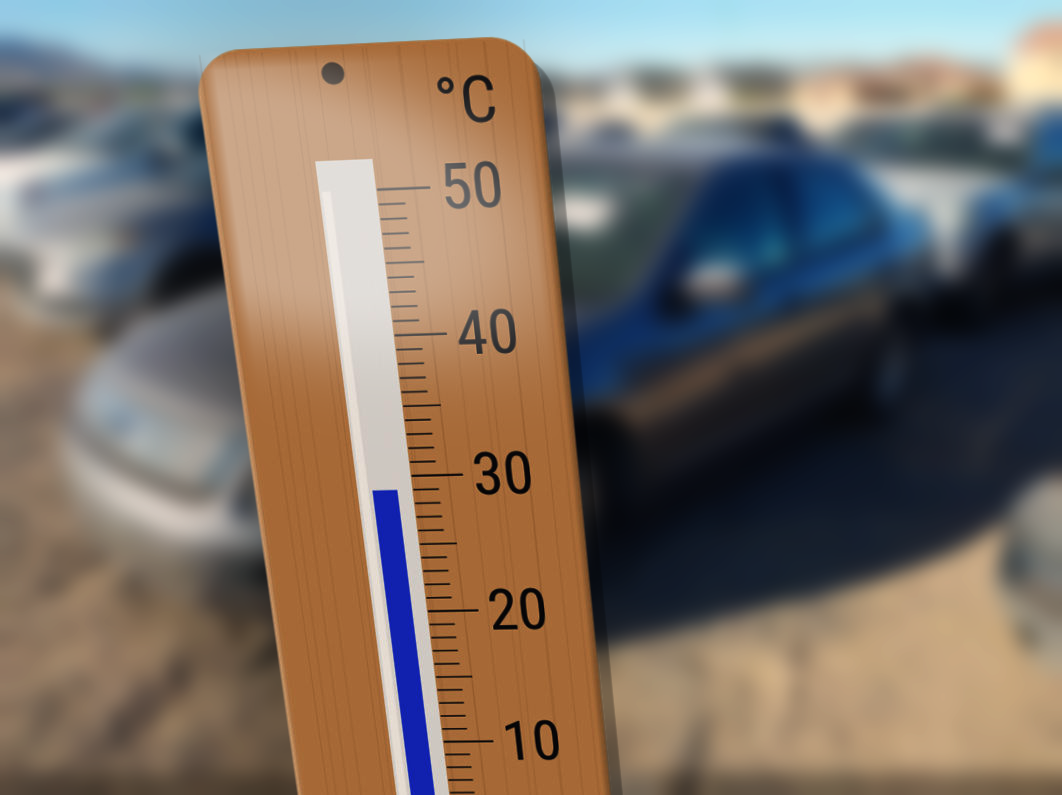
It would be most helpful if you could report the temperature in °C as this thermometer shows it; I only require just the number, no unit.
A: 29
